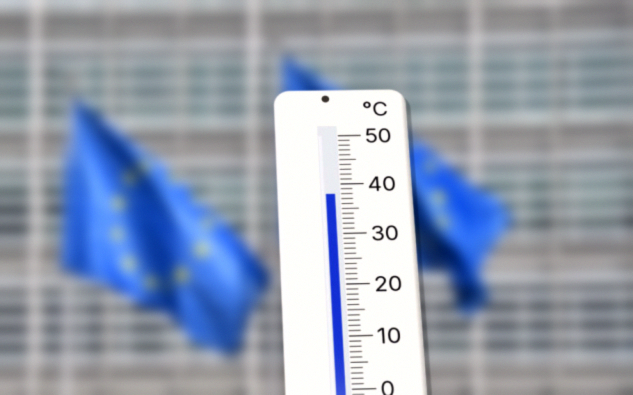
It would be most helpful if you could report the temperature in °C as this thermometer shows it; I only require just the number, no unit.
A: 38
